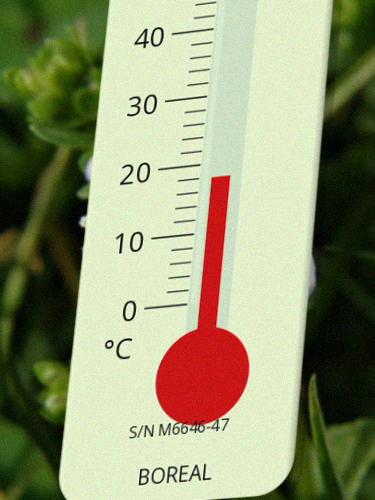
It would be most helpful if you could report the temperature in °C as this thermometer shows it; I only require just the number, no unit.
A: 18
